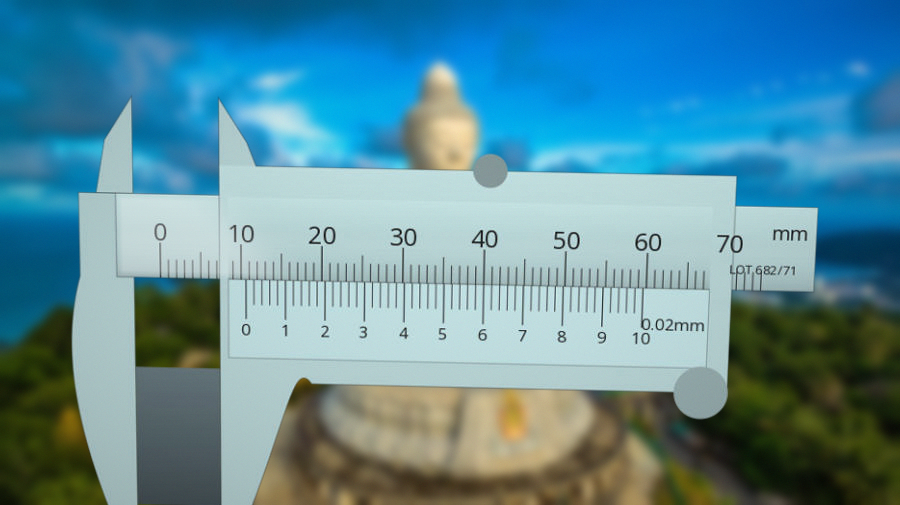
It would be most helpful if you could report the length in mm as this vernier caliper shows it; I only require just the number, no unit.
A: 10.6
